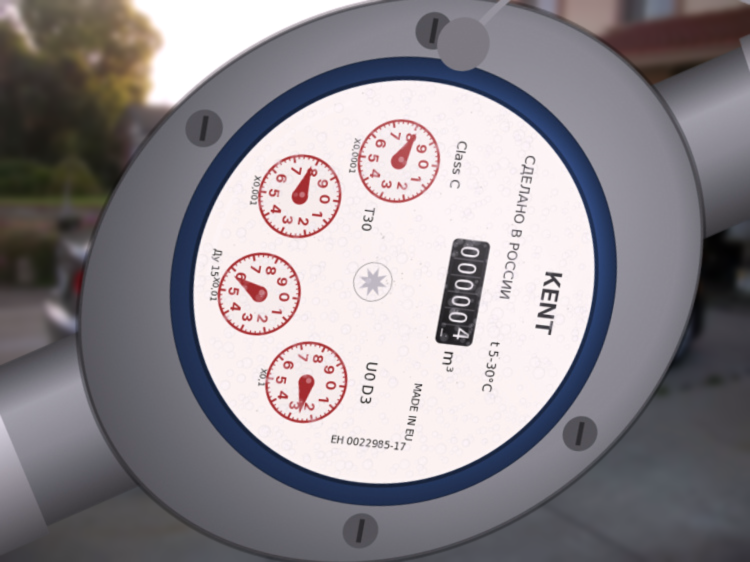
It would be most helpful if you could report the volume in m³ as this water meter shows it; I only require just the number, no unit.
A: 4.2578
